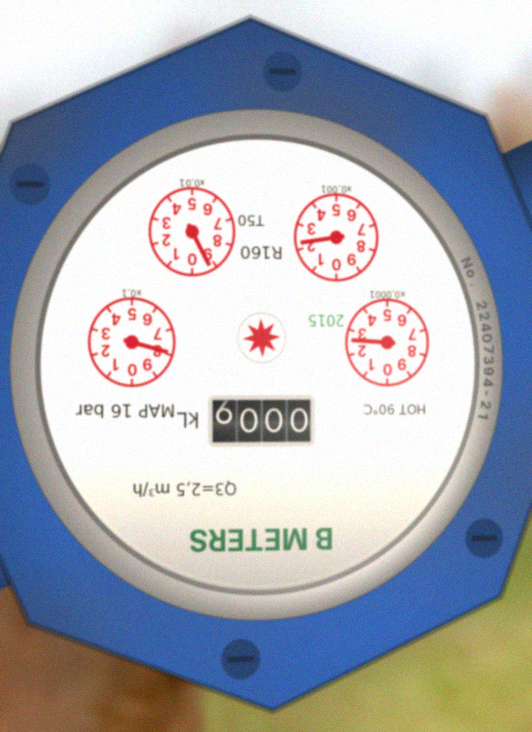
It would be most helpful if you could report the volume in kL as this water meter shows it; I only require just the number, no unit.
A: 8.7922
